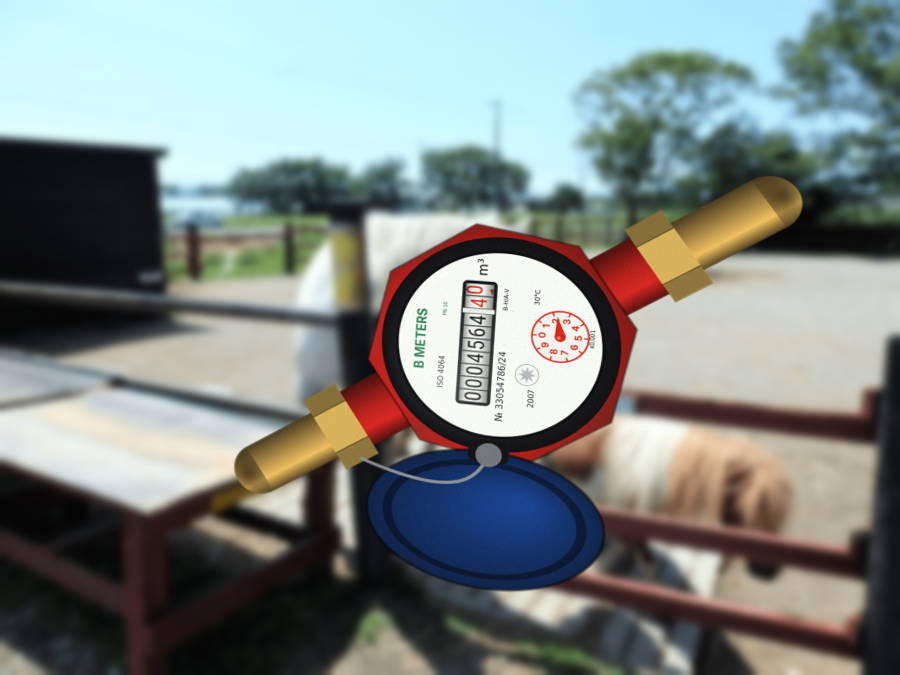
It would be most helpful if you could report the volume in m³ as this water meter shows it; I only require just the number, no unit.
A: 4564.402
